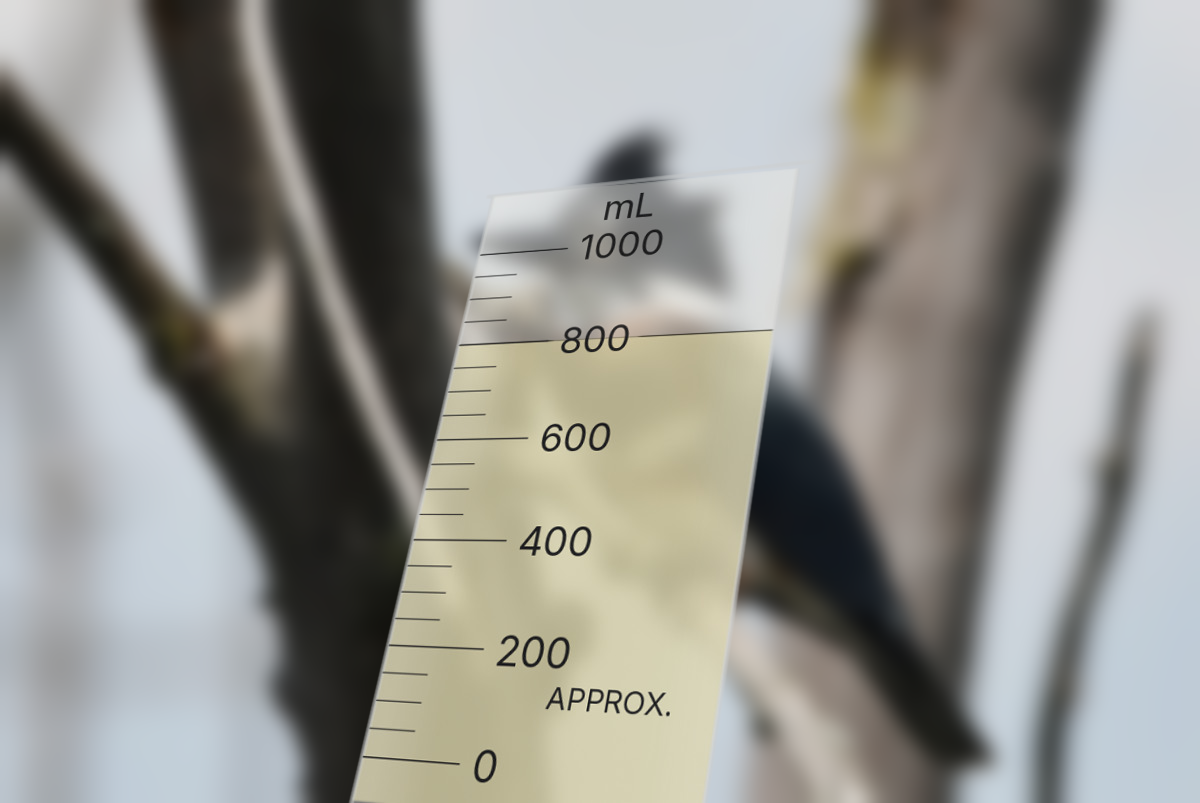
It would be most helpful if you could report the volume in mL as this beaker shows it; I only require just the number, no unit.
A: 800
